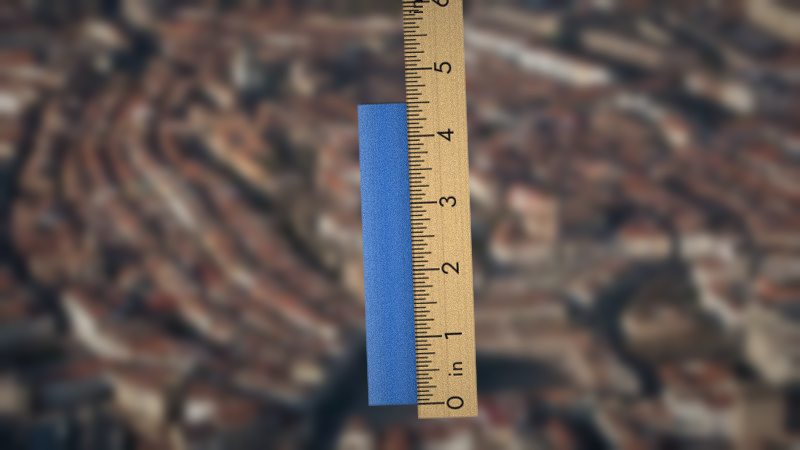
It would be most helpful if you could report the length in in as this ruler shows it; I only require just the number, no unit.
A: 4.5
